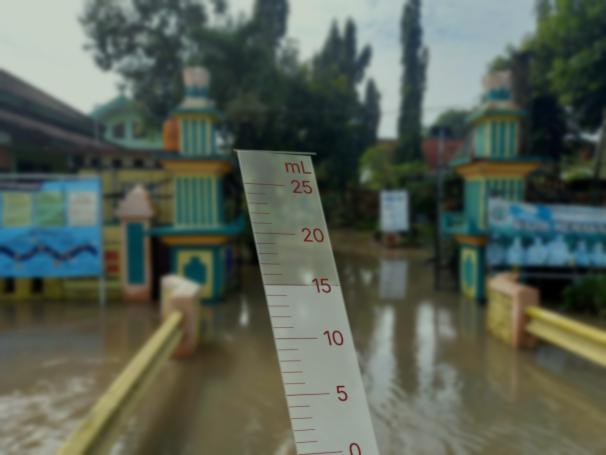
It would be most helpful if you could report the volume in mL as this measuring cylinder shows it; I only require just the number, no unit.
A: 15
